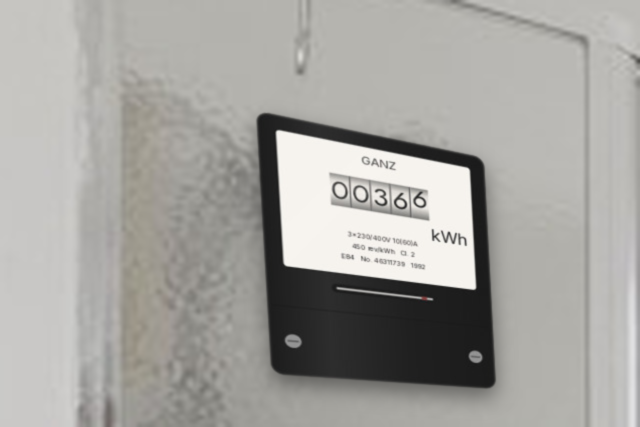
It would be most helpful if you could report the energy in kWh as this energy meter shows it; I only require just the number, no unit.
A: 366
